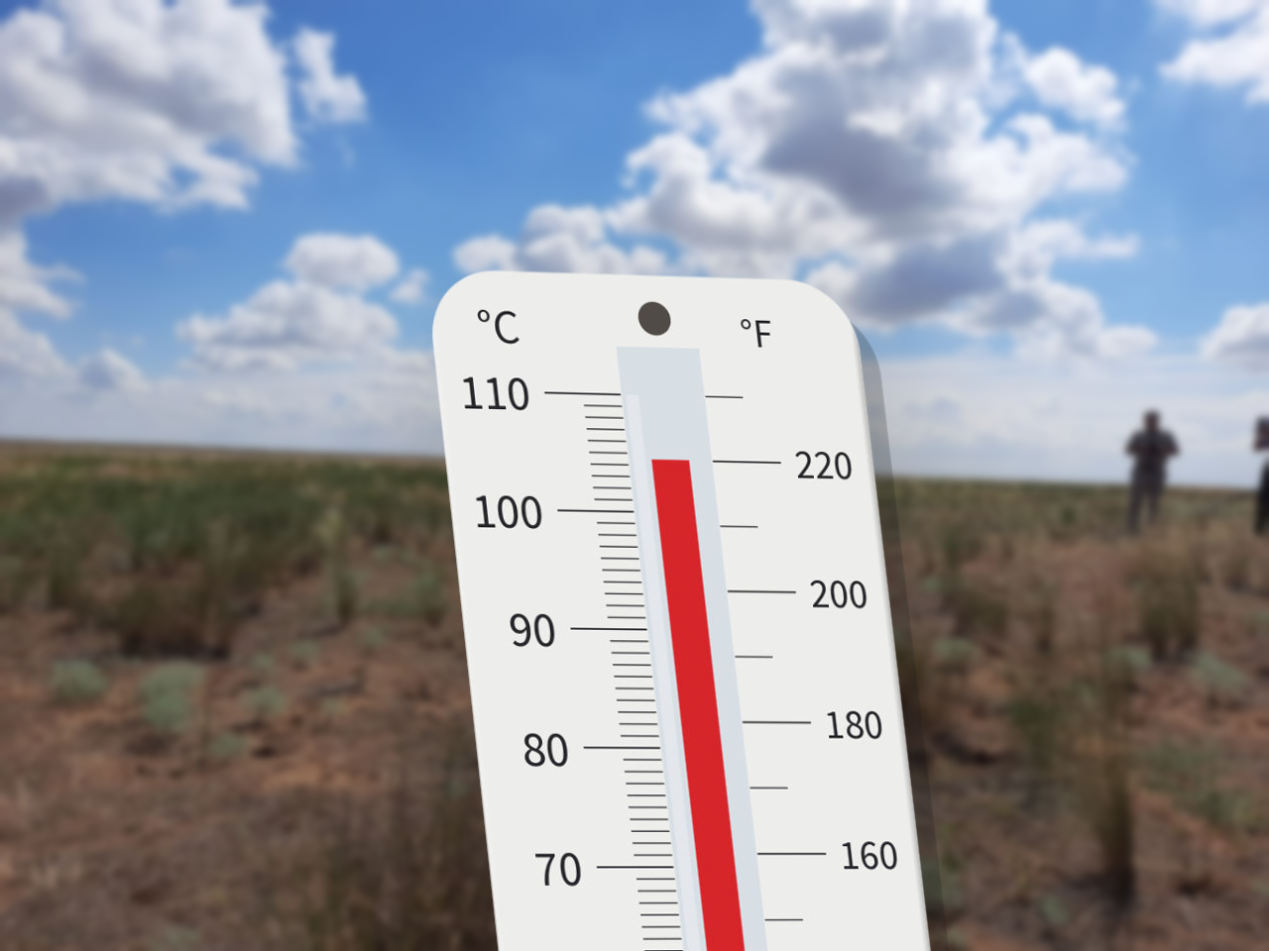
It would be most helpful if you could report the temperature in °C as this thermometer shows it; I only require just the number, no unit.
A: 104.5
